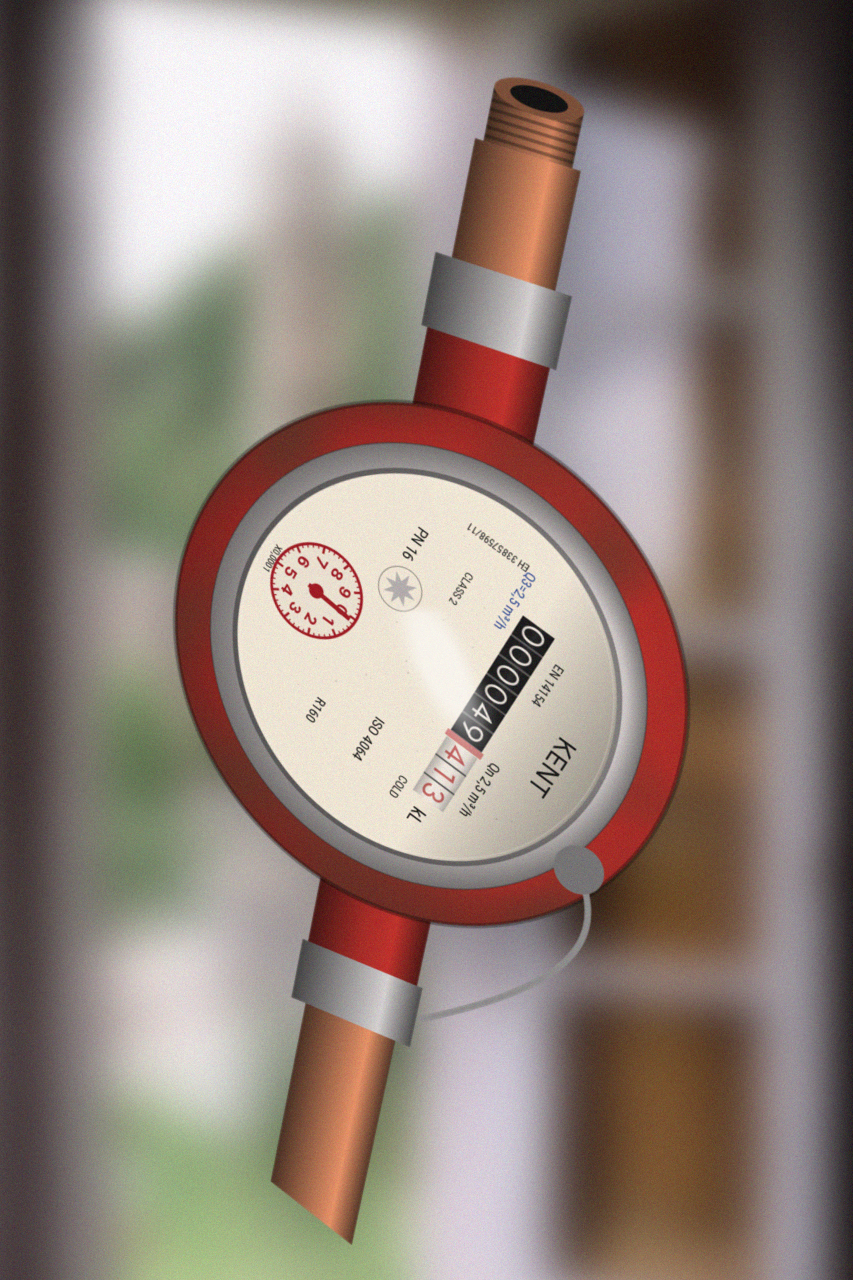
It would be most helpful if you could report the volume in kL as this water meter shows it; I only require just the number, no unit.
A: 49.4130
